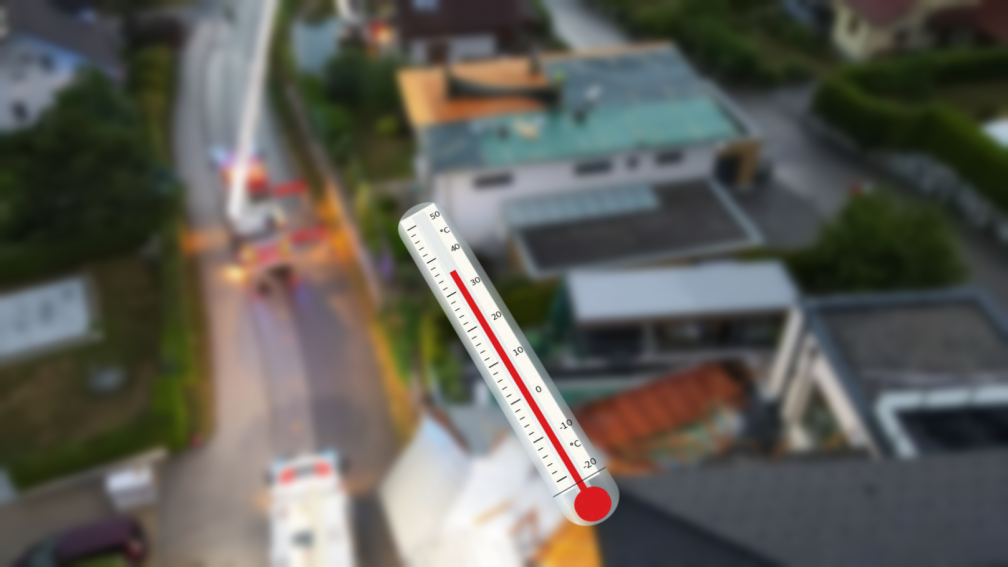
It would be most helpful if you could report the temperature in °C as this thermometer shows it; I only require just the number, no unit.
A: 35
